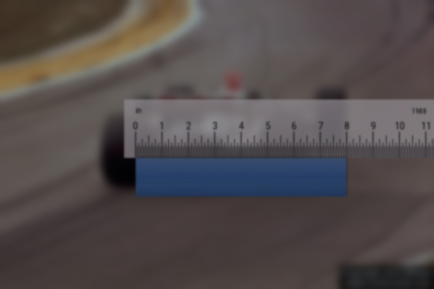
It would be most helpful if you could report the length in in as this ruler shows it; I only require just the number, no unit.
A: 8
